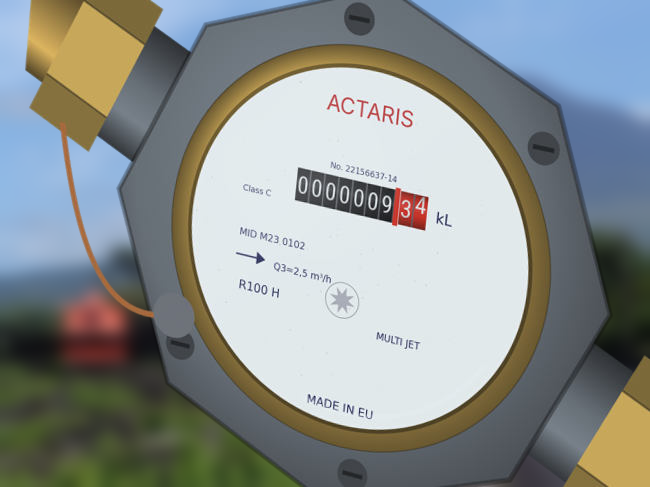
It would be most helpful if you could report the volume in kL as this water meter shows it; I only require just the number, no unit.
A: 9.34
